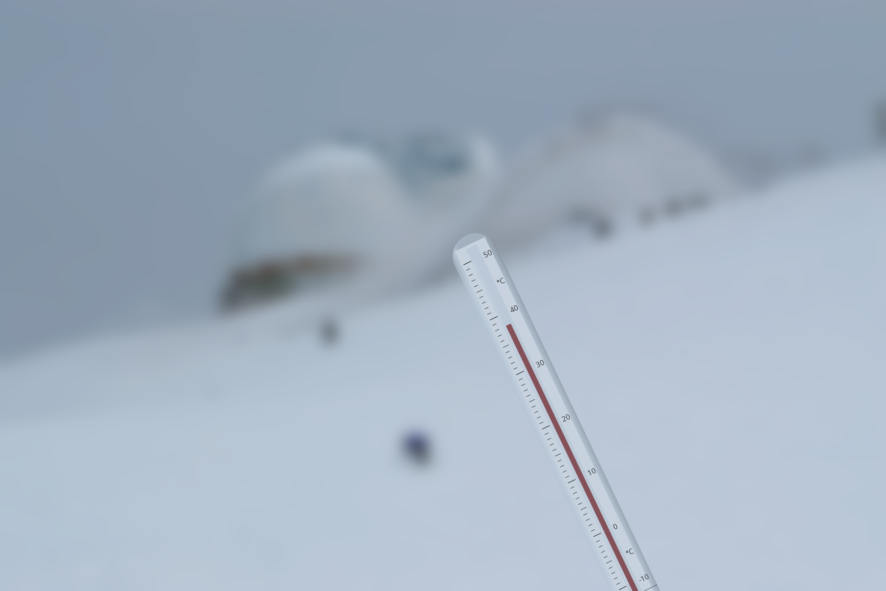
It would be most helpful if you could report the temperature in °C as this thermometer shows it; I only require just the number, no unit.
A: 38
